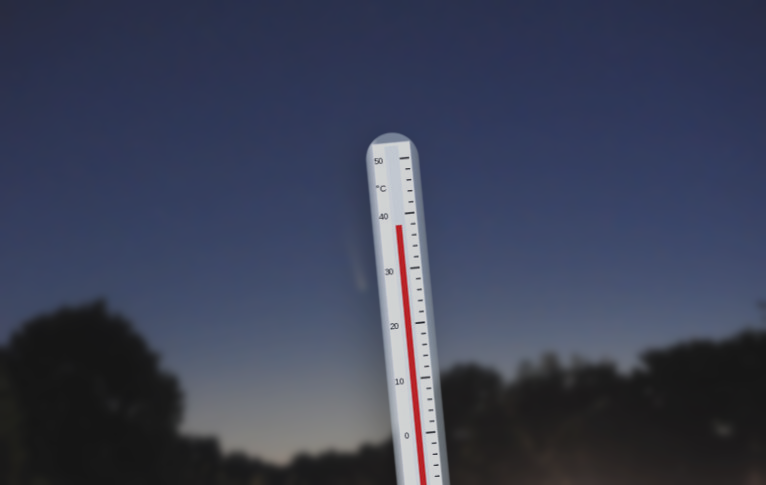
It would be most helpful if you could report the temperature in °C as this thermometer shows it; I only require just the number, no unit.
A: 38
